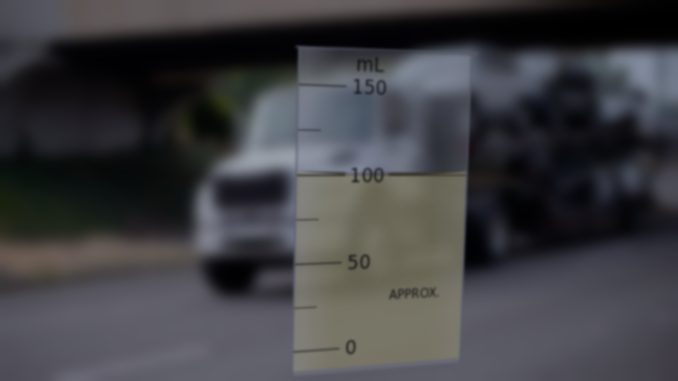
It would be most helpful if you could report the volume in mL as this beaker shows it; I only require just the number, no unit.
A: 100
